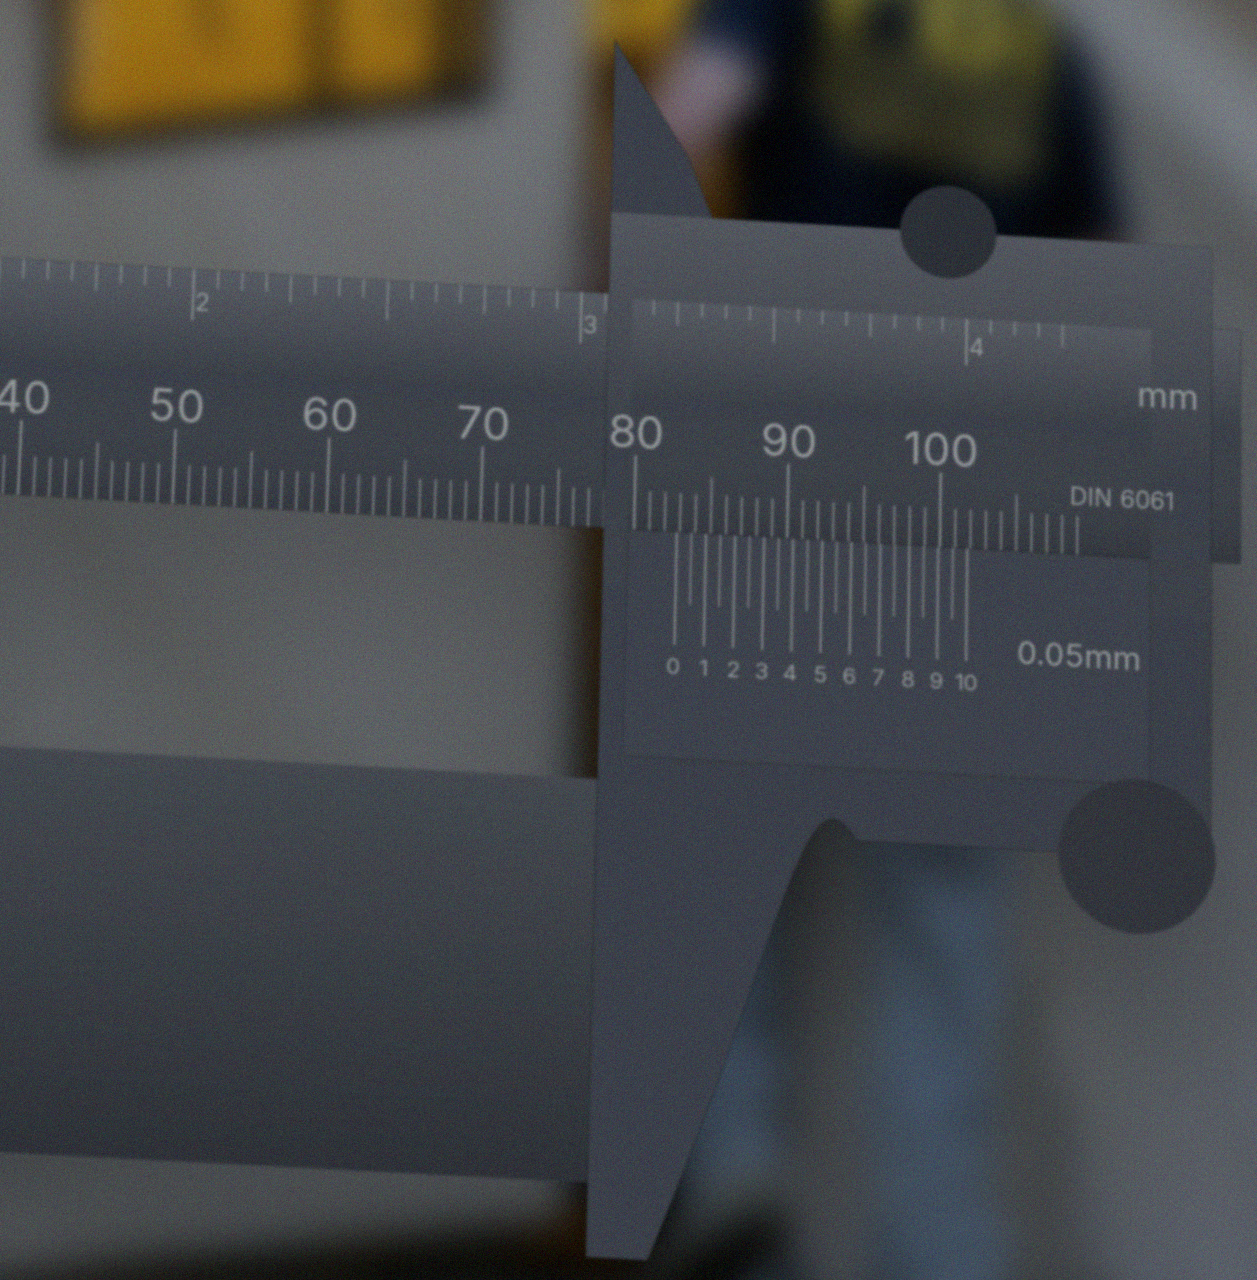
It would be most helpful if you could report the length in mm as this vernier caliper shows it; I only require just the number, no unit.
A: 82.8
